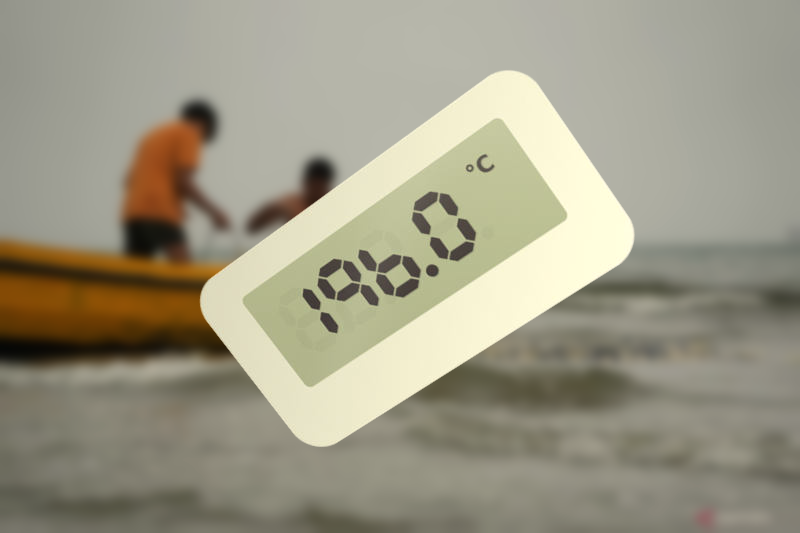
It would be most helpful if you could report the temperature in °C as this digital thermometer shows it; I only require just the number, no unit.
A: 196.0
